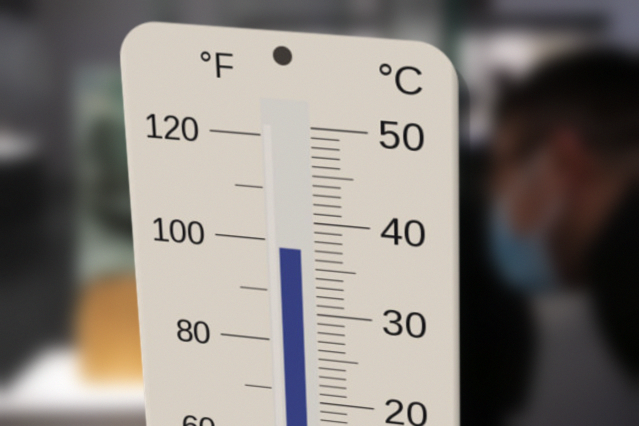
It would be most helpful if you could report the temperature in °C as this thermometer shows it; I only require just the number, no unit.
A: 37
